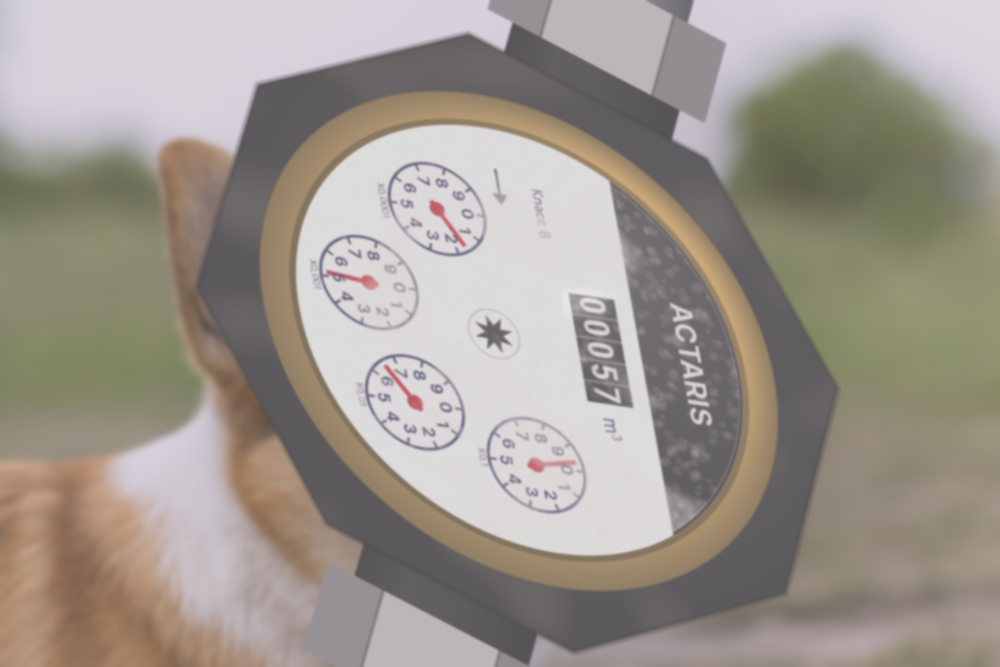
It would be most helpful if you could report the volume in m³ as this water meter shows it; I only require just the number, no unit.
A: 56.9651
